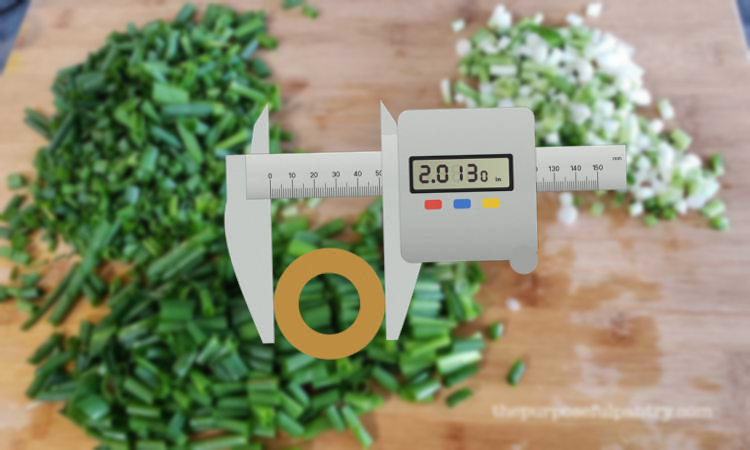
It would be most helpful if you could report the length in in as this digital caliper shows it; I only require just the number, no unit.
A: 2.0130
